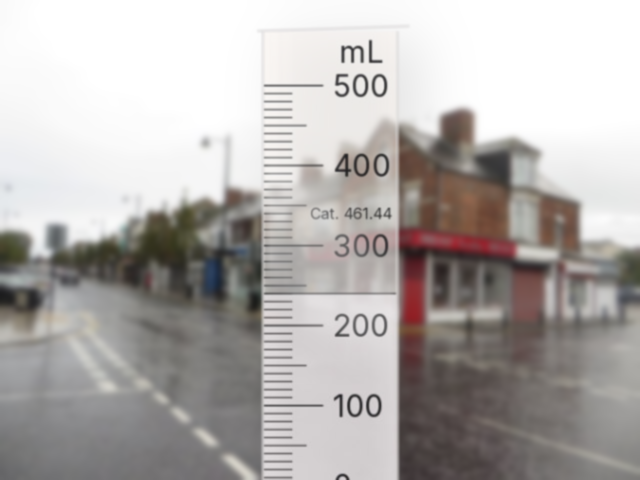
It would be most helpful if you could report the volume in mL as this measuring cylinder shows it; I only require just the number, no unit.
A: 240
